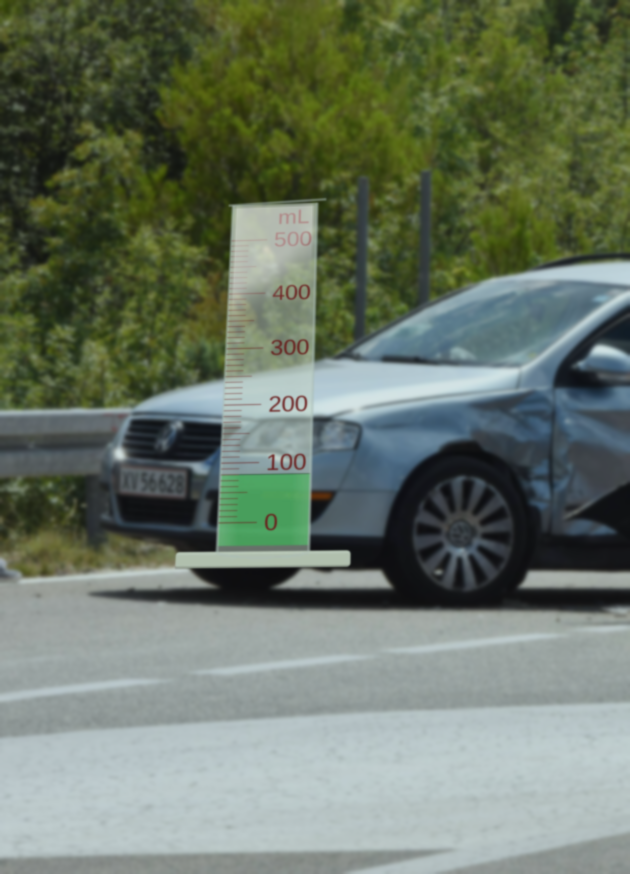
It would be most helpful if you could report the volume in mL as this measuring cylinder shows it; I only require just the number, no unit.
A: 80
